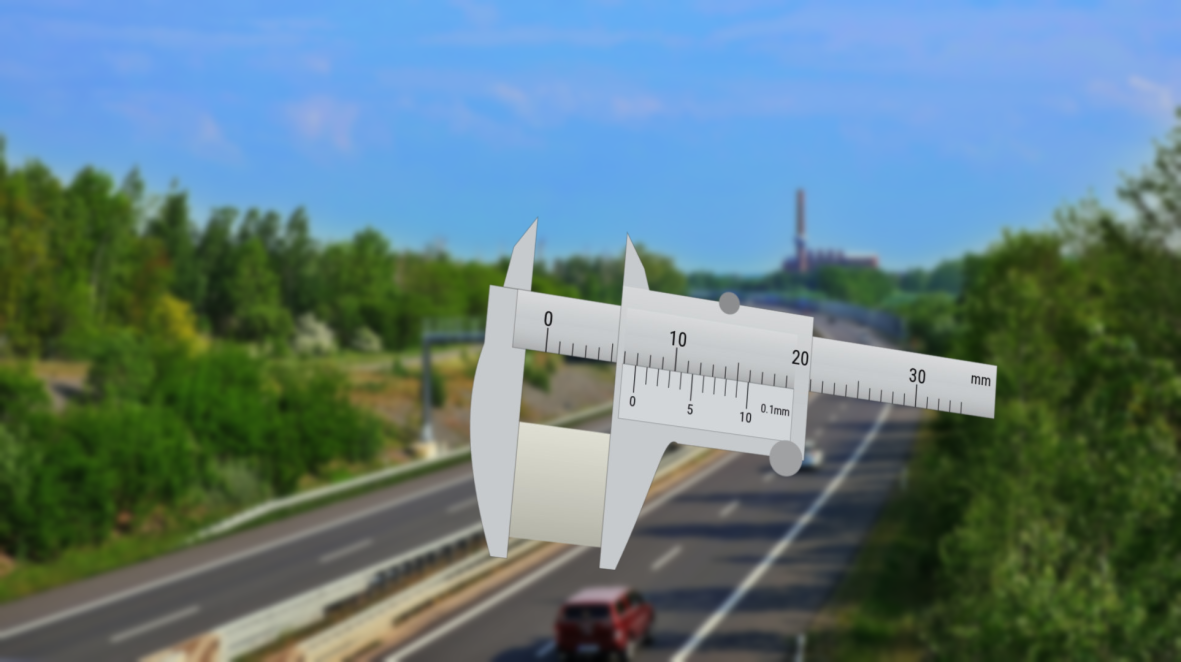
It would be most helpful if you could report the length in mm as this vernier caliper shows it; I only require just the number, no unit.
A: 6.9
